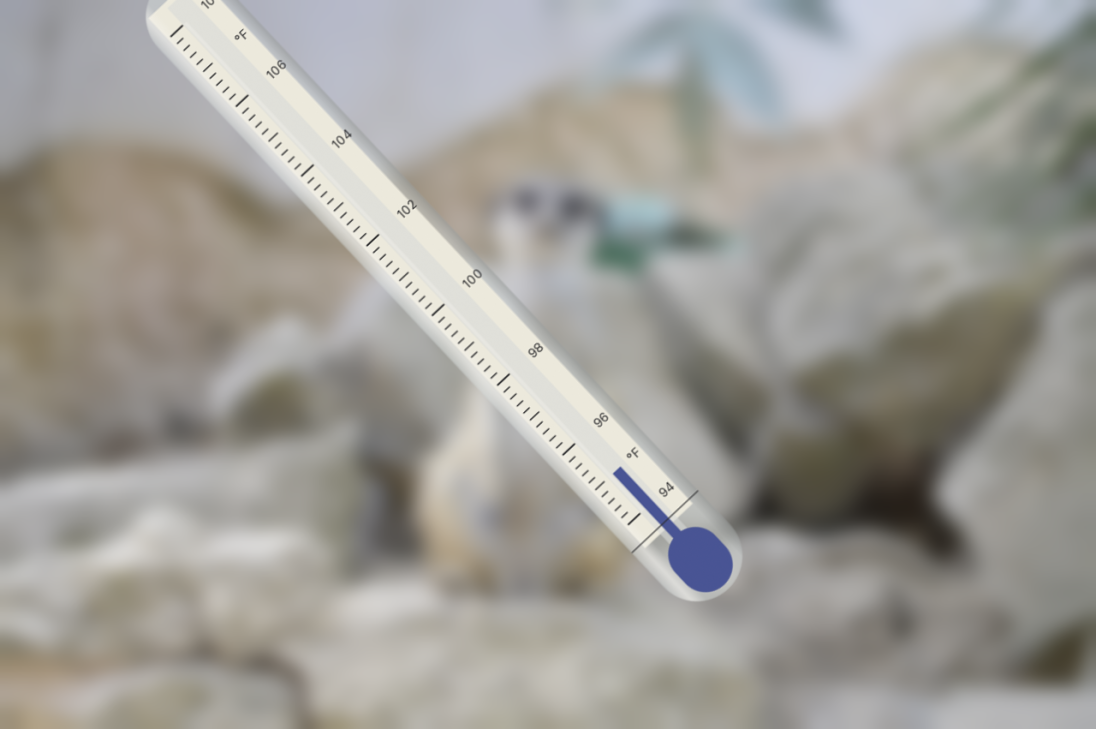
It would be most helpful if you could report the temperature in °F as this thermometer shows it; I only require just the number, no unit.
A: 95
